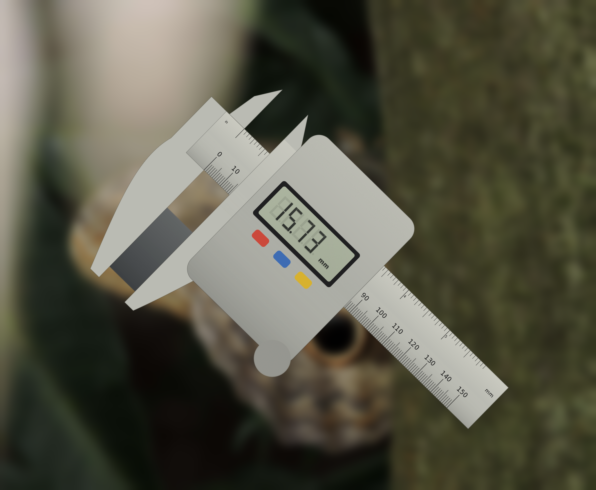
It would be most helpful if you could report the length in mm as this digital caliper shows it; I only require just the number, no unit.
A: 15.73
